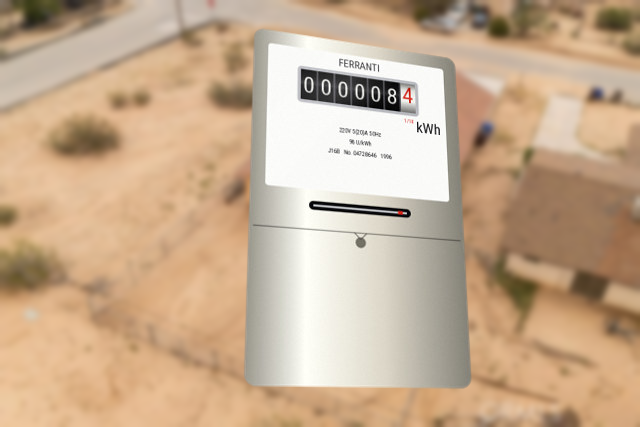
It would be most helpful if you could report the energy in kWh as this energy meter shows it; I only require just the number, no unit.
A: 8.4
